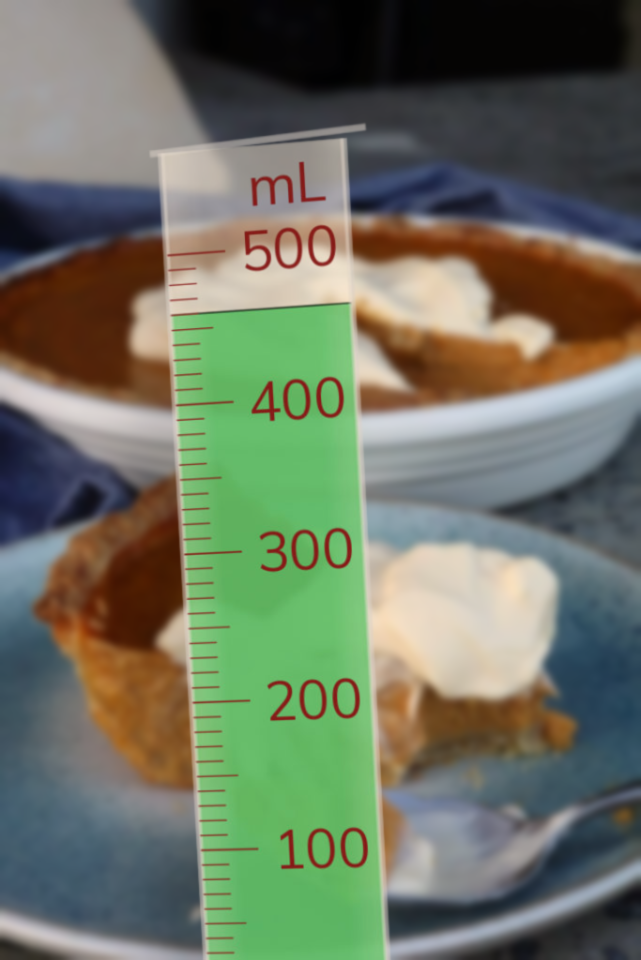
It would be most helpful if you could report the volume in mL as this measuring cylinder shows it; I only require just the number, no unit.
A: 460
